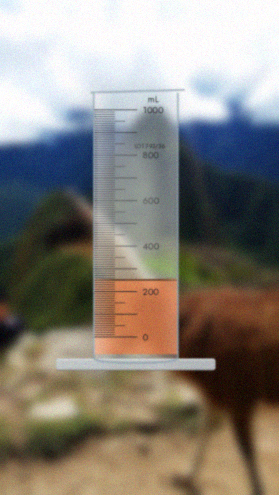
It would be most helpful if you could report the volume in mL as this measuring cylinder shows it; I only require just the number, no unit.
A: 250
